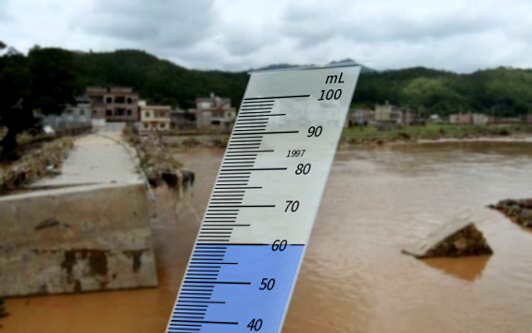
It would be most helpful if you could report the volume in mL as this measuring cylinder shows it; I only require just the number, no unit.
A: 60
